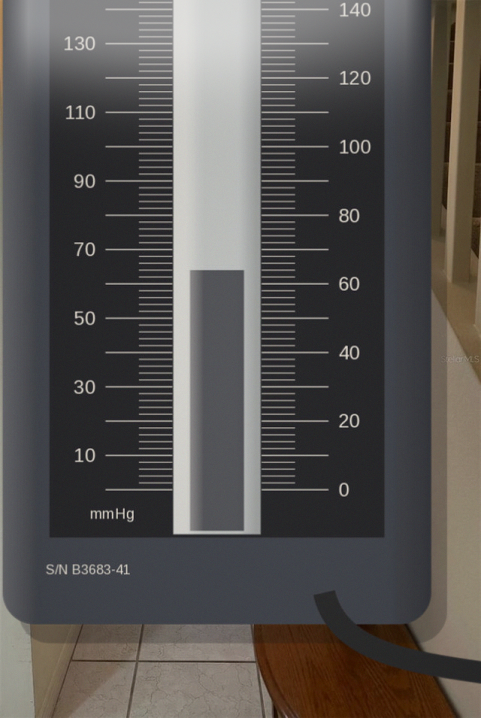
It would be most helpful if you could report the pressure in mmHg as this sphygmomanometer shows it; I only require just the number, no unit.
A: 64
